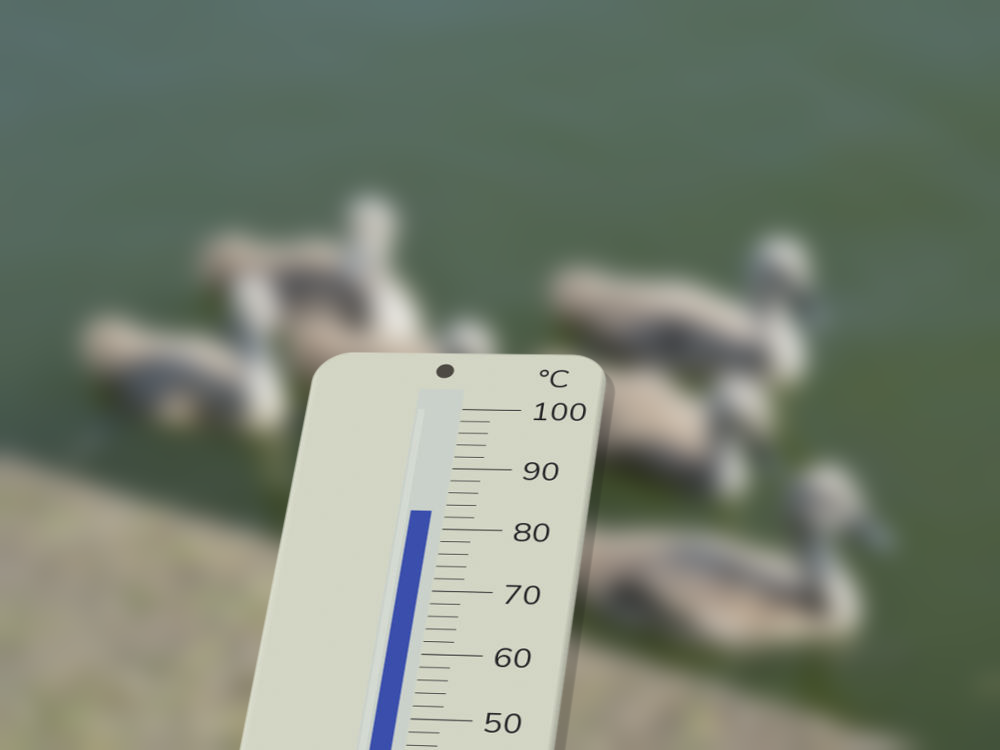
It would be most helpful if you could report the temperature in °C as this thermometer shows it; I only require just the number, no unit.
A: 83
